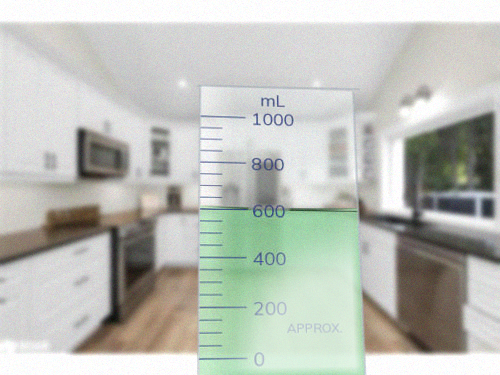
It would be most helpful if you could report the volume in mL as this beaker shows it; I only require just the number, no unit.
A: 600
